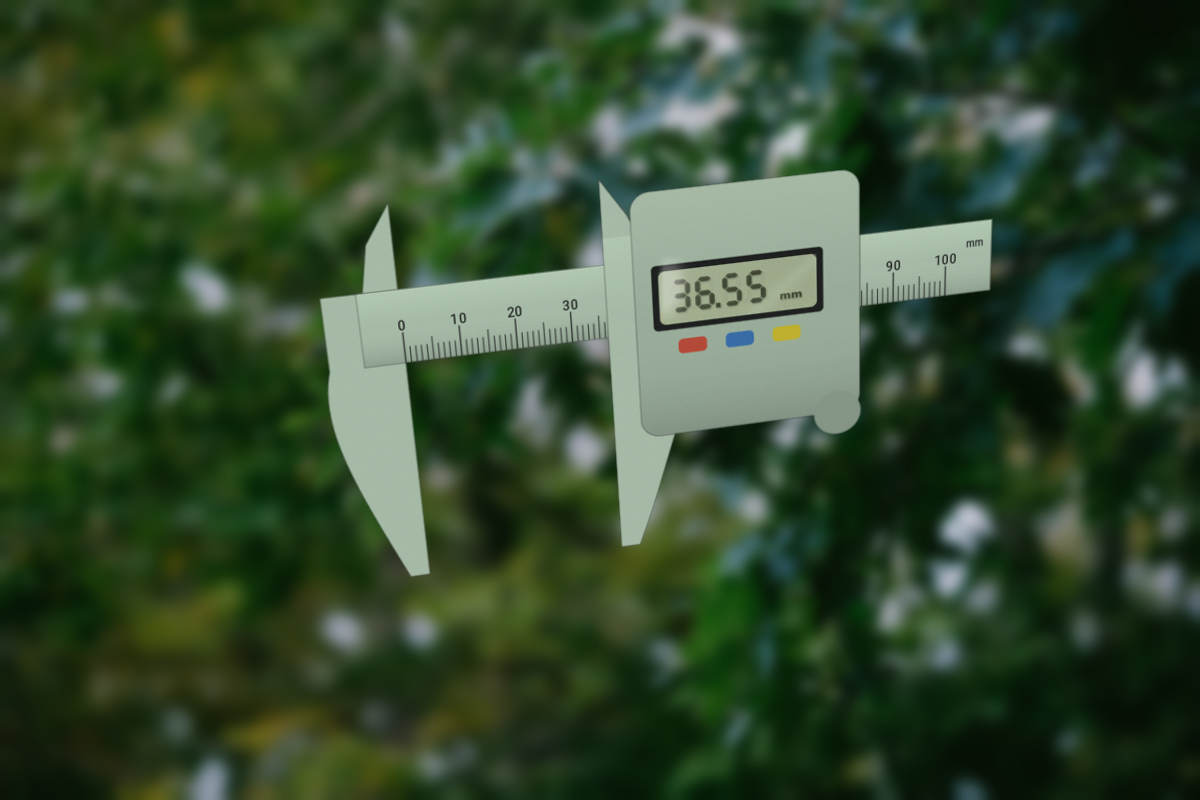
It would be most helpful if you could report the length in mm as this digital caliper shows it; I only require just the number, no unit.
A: 36.55
